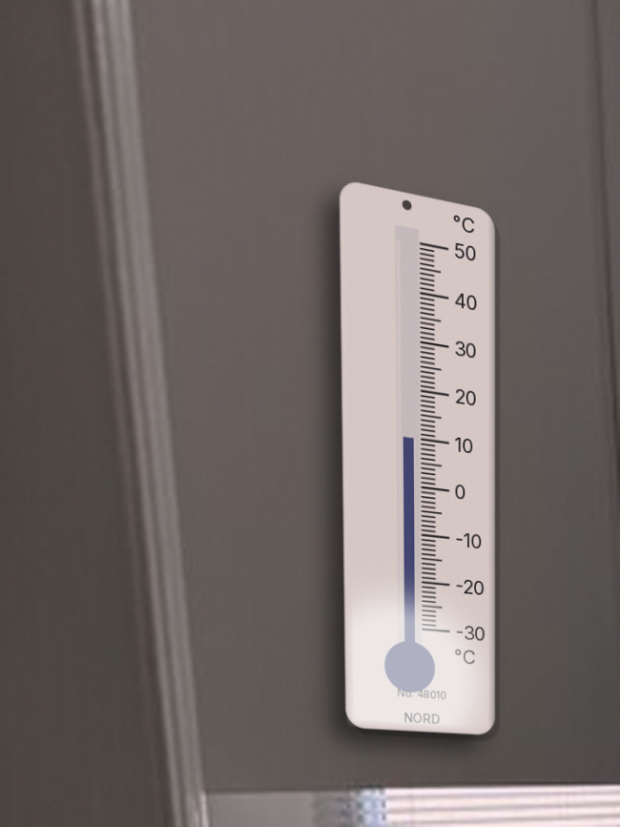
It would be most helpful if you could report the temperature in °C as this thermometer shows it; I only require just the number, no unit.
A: 10
